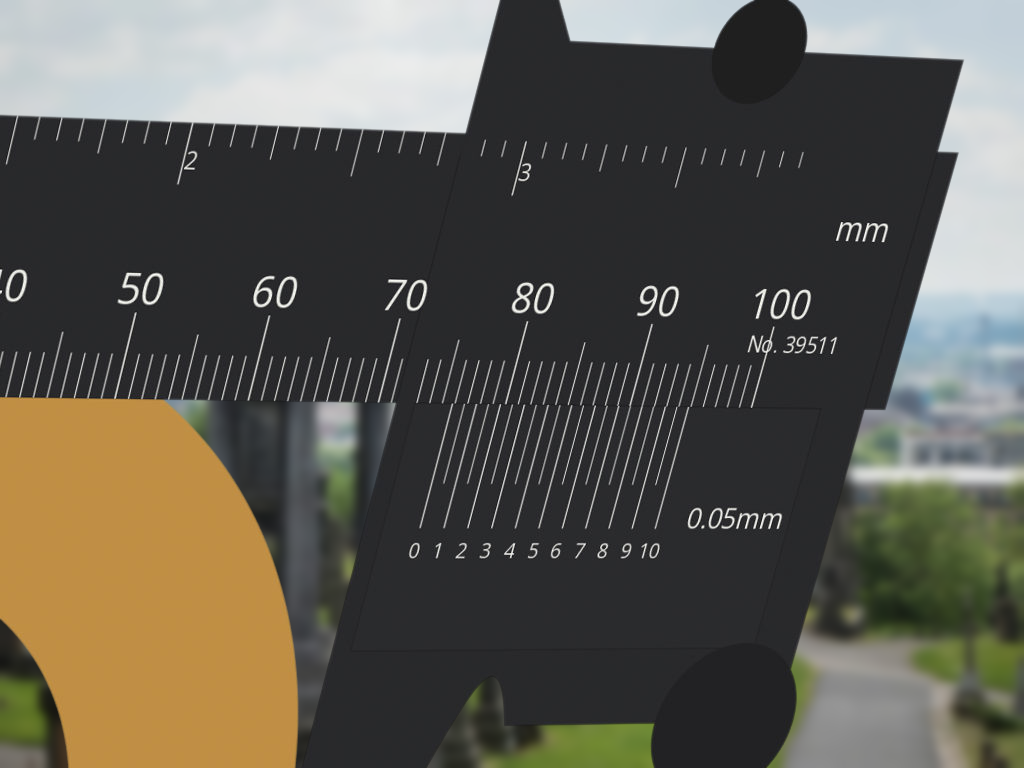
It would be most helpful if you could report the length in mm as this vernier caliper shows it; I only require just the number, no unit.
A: 75.8
